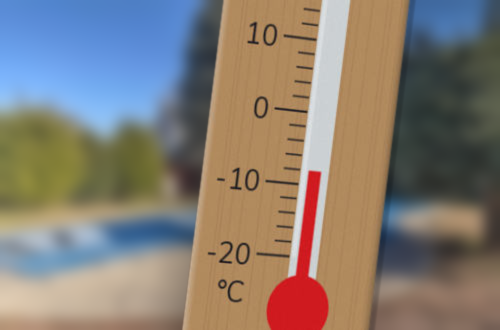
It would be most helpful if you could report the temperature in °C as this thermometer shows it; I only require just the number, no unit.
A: -8
